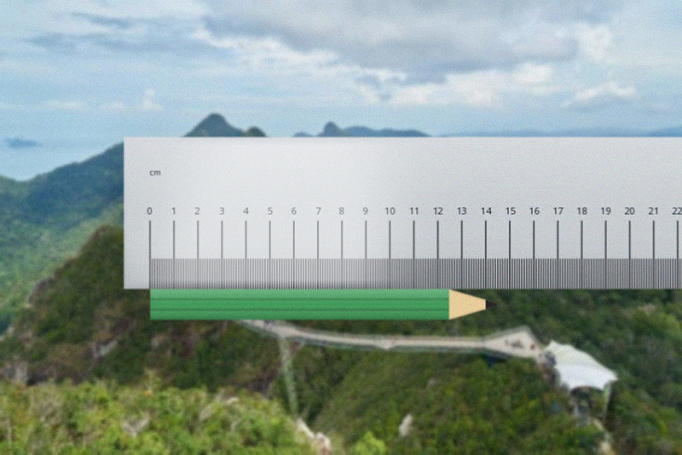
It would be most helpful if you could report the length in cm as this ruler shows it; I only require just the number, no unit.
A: 14.5
